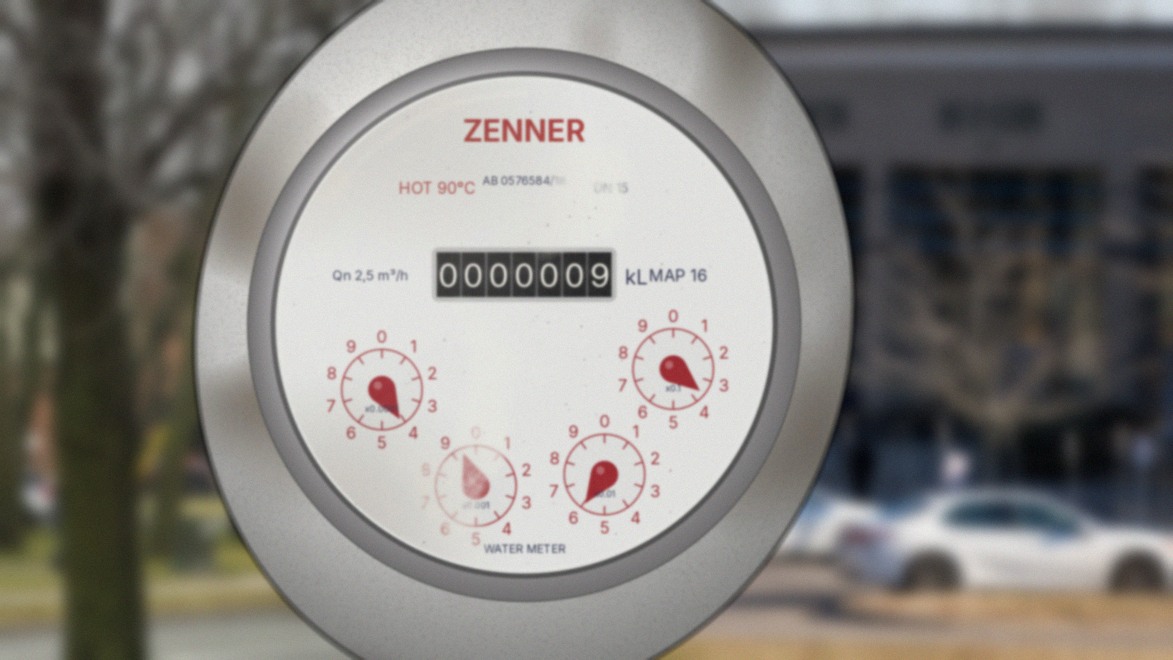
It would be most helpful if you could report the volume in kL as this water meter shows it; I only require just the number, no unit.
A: 9.3594
